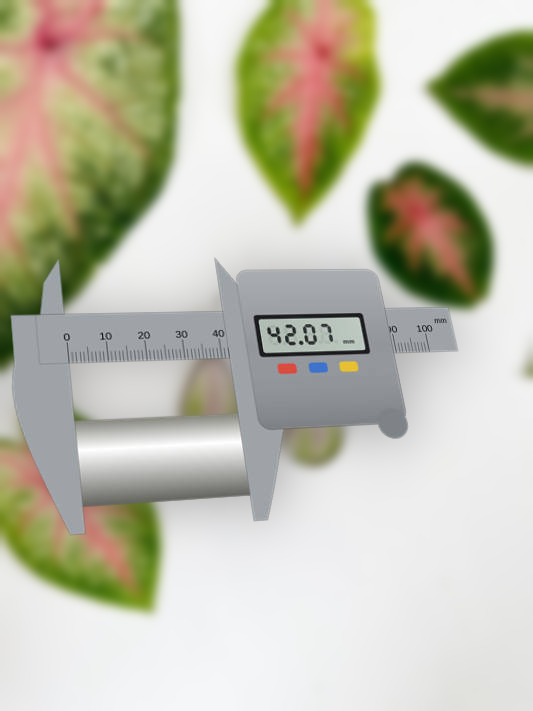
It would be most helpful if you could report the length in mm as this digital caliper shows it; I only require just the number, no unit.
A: 42.07
